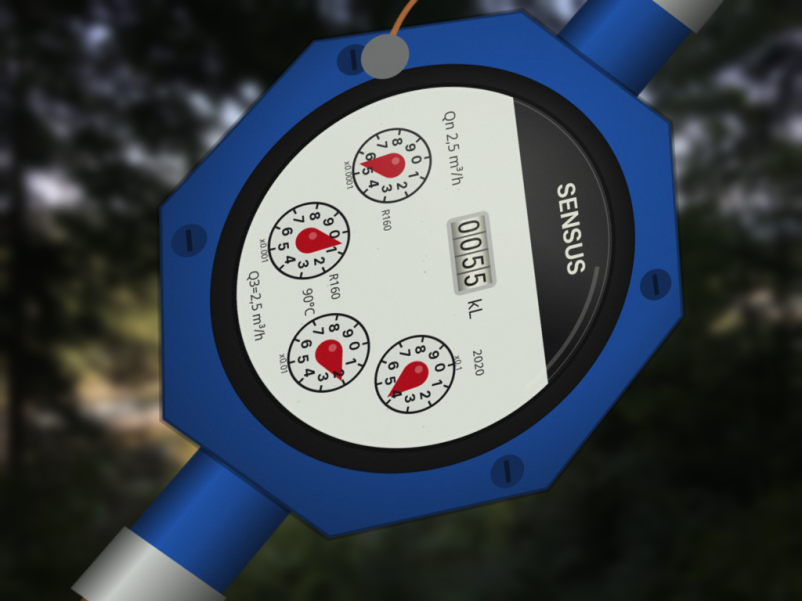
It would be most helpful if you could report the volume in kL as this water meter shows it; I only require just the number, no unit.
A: 55.4205
